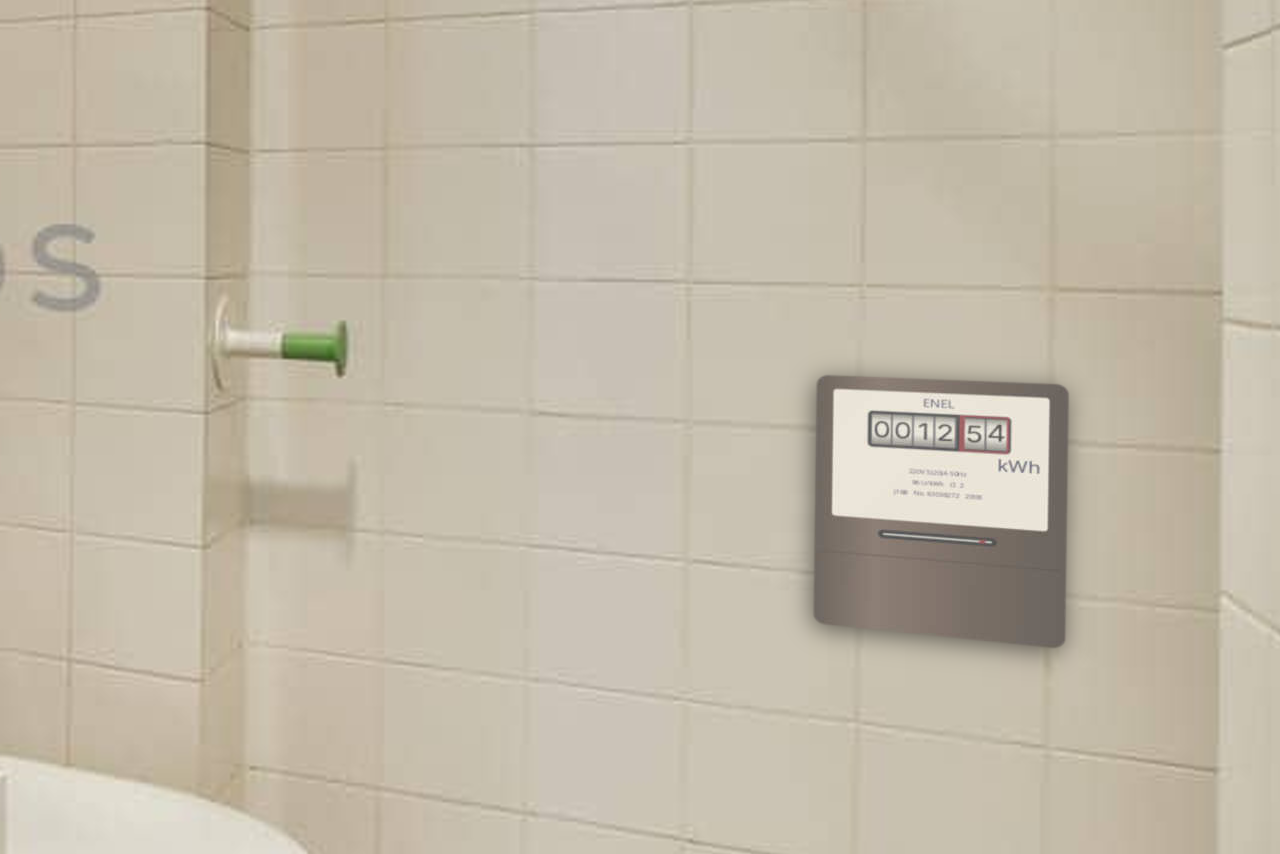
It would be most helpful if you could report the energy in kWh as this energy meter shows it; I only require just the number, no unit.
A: 12.54
